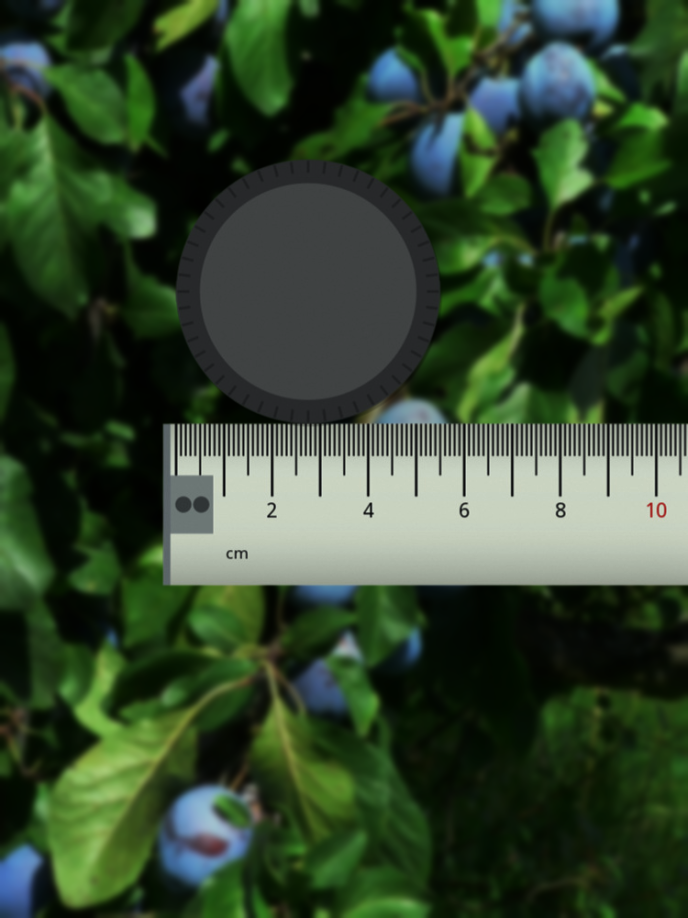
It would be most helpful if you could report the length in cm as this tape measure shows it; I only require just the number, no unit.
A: 5.5
